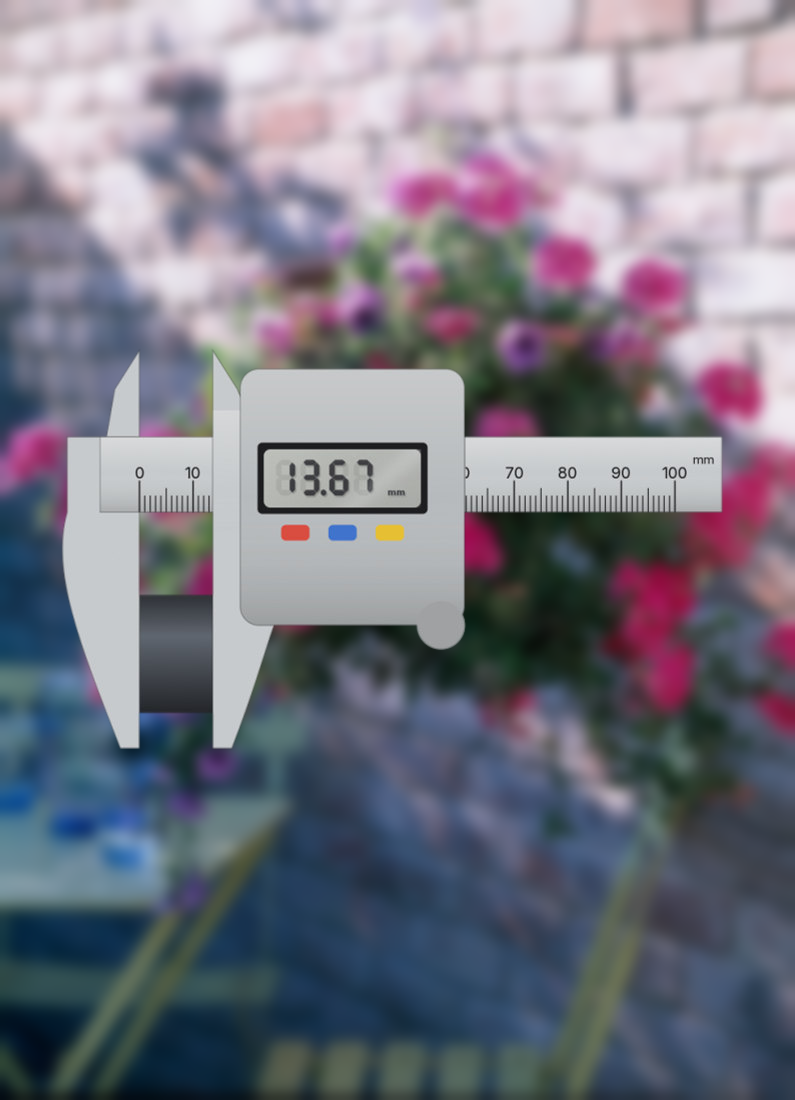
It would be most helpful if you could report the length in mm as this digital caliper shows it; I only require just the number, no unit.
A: 13.67
